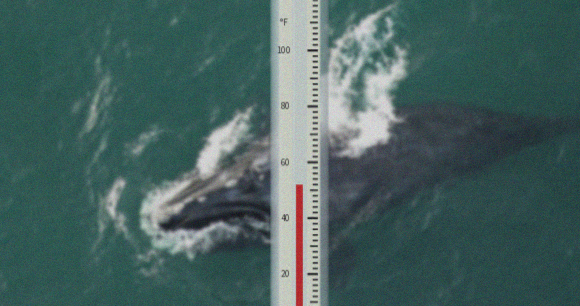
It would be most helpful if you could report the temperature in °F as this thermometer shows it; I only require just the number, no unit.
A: 52
